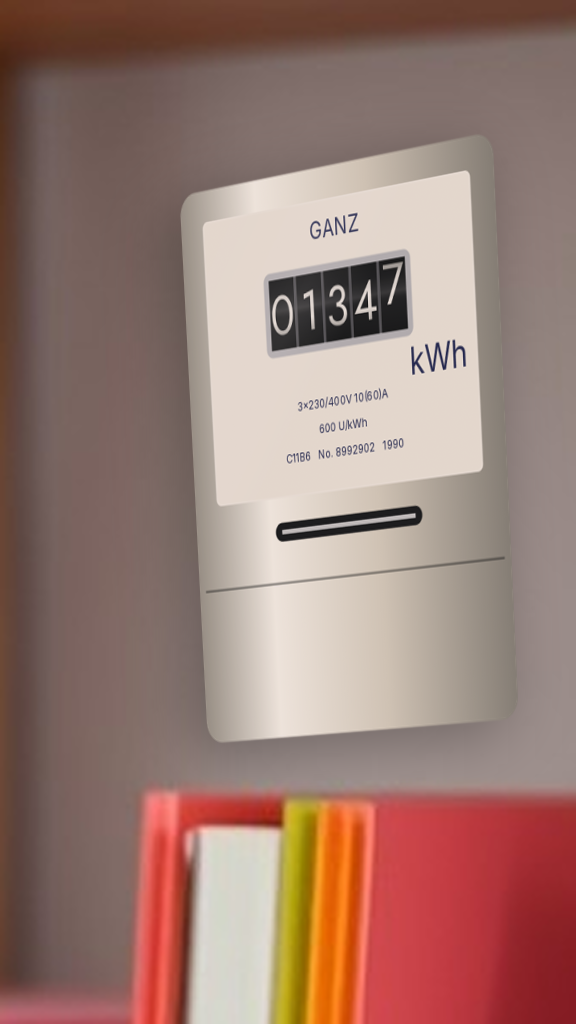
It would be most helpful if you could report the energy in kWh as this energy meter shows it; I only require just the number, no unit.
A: 1347
